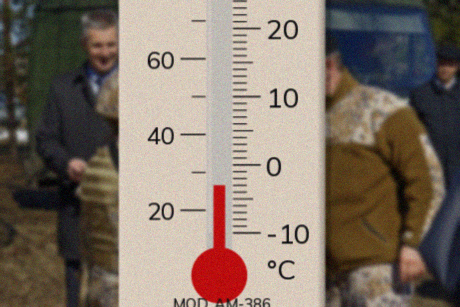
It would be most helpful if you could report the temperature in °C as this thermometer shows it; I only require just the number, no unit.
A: -3
